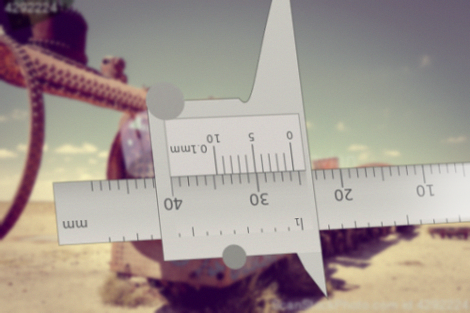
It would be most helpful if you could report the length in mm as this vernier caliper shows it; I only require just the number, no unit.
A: 25.6
